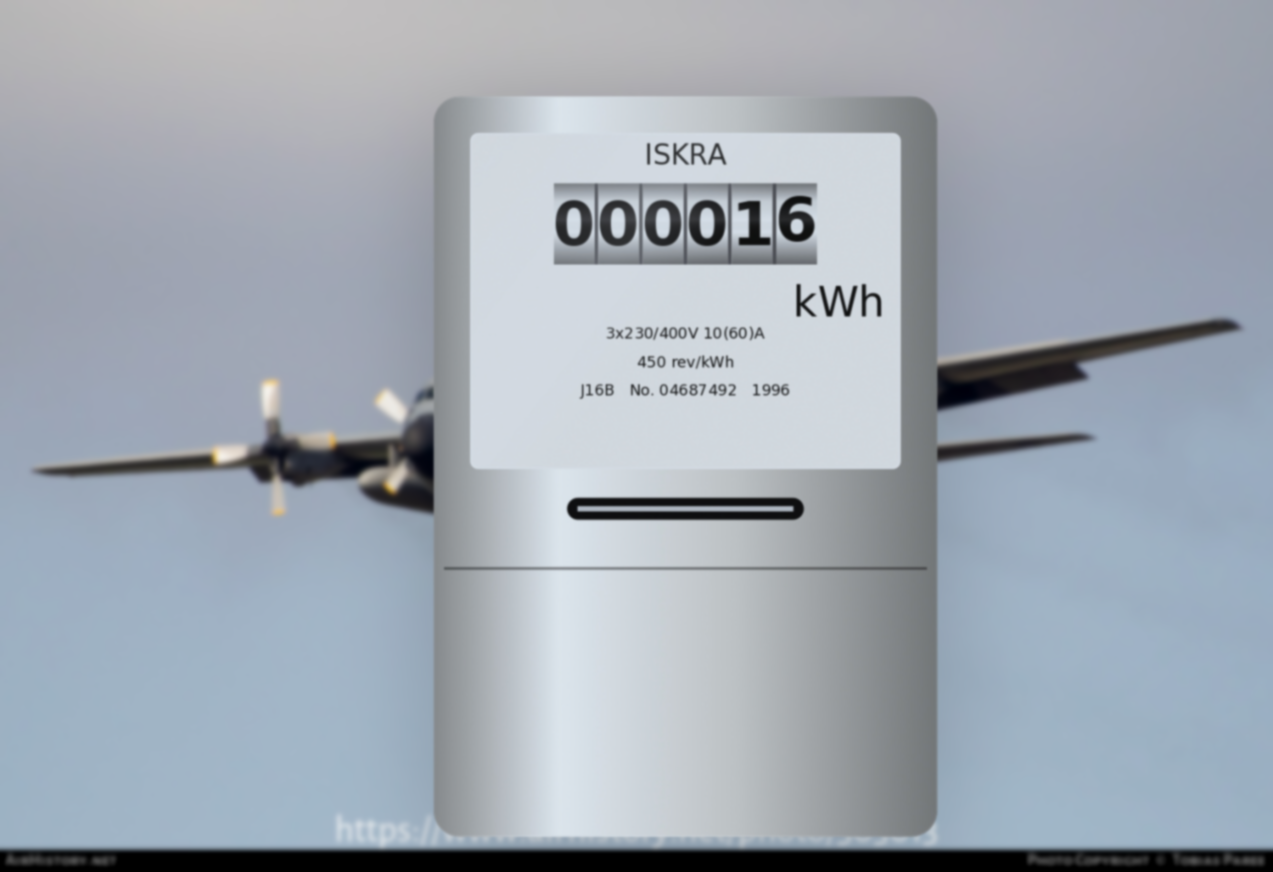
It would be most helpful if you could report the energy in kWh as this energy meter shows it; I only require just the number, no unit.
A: 16
